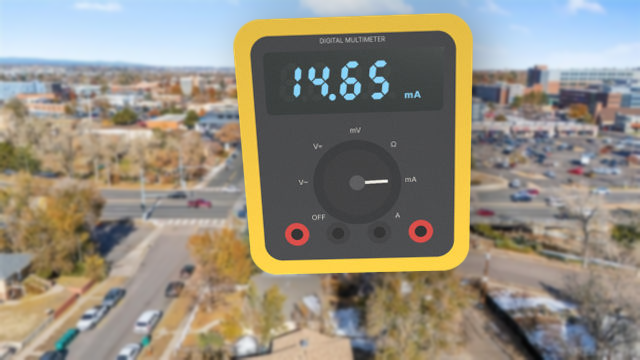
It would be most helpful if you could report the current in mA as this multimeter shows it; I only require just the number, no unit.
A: 14.65
